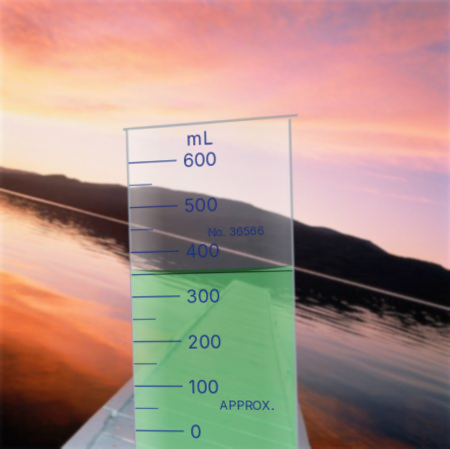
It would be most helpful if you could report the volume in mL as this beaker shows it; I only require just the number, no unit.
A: 350
